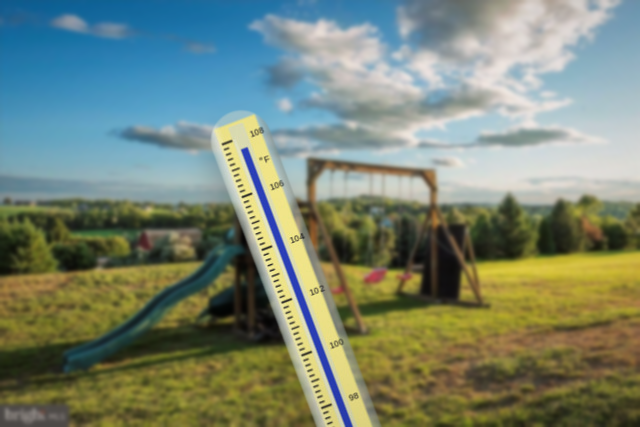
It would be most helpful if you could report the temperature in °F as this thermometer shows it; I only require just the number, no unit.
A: 107.6
